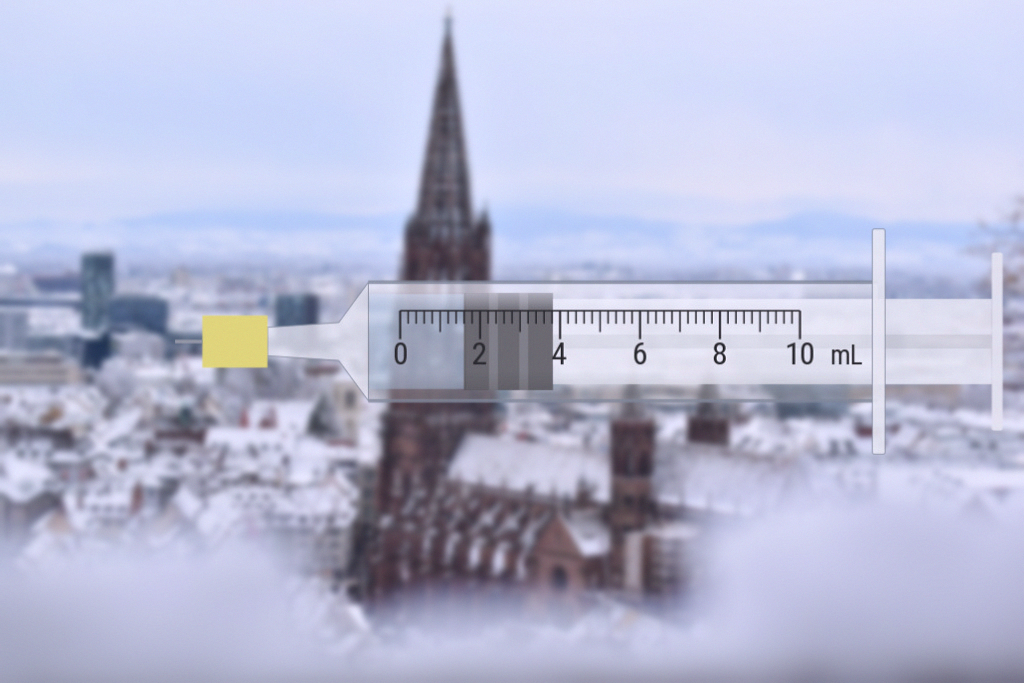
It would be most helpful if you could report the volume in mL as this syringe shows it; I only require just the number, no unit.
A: 1.6
